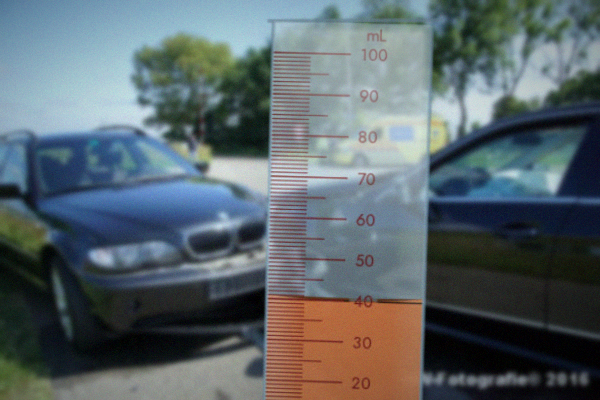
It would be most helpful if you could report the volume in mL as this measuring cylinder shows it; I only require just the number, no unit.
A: 40
